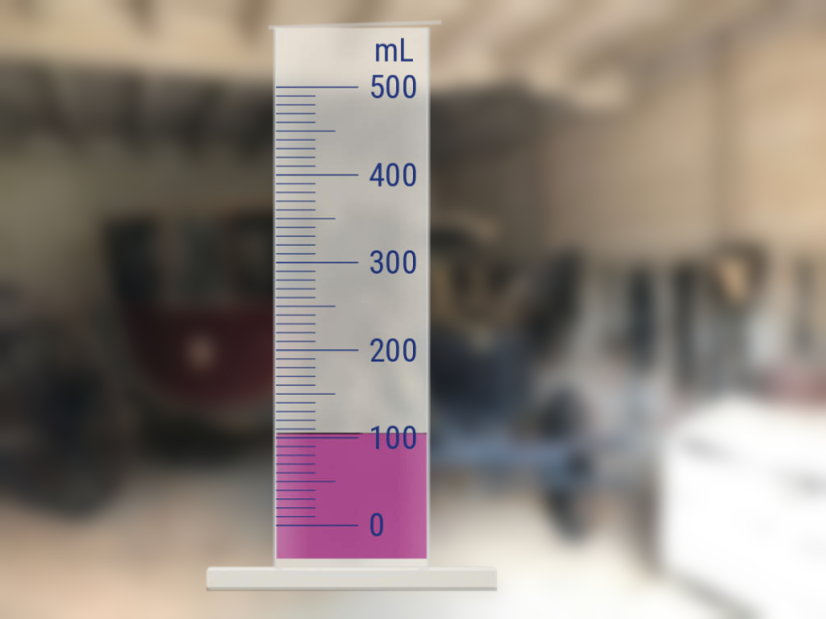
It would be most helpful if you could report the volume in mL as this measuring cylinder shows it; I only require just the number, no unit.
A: 105
